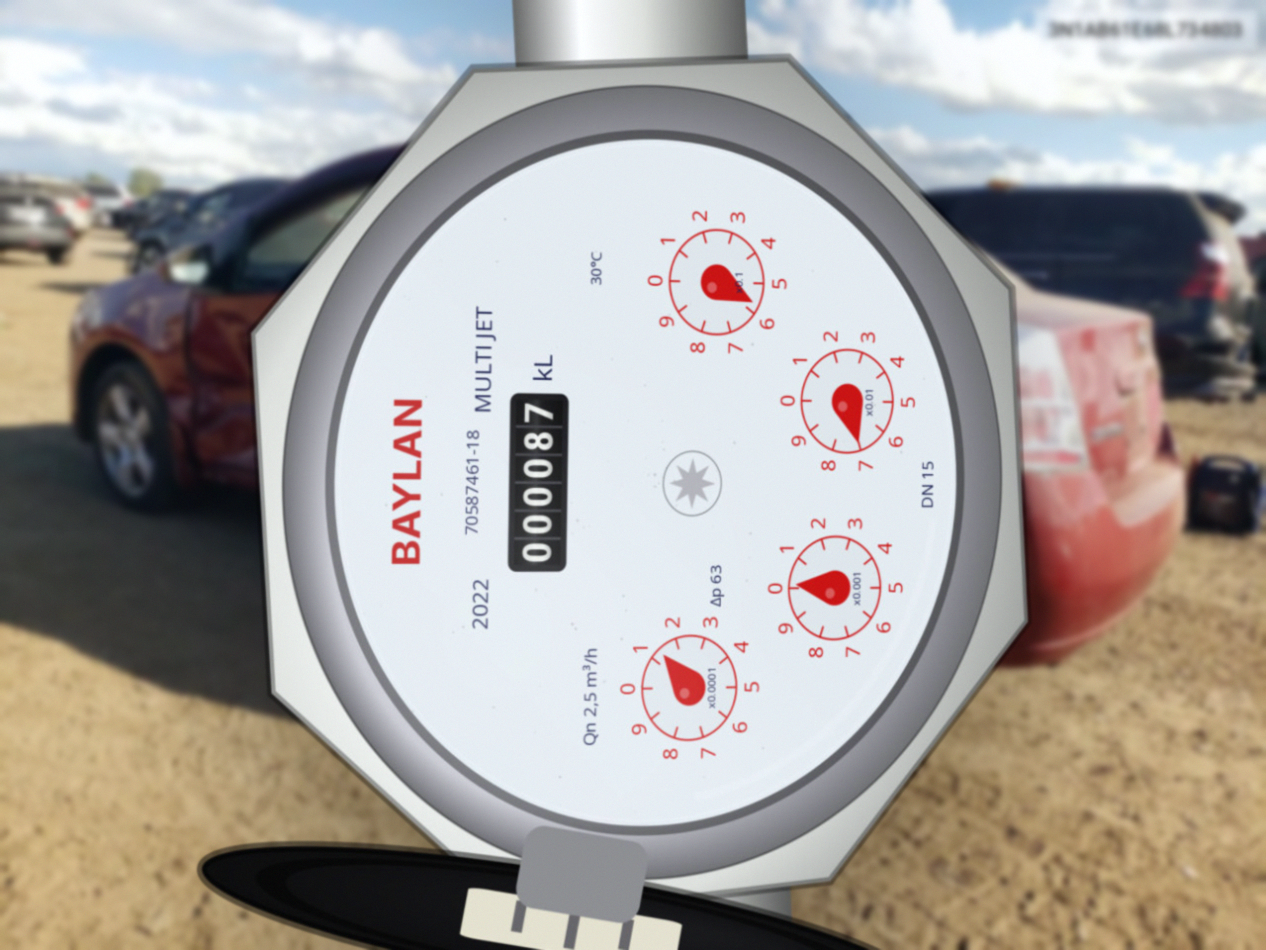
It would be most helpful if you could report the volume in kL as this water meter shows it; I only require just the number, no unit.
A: 87.5701
